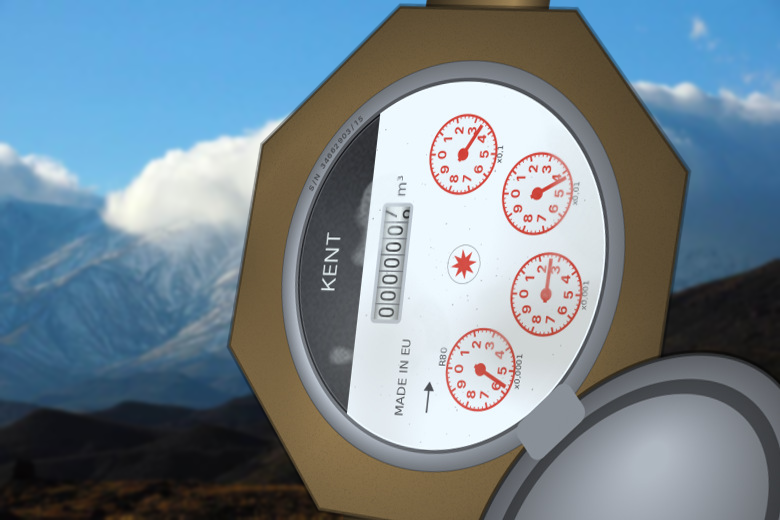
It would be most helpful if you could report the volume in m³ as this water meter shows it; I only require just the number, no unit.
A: 7.3425
